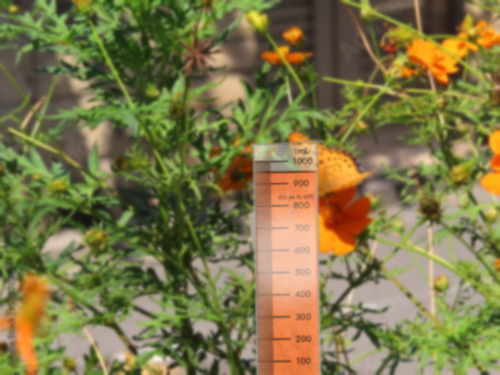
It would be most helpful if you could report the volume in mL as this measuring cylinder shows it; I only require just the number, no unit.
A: 950
